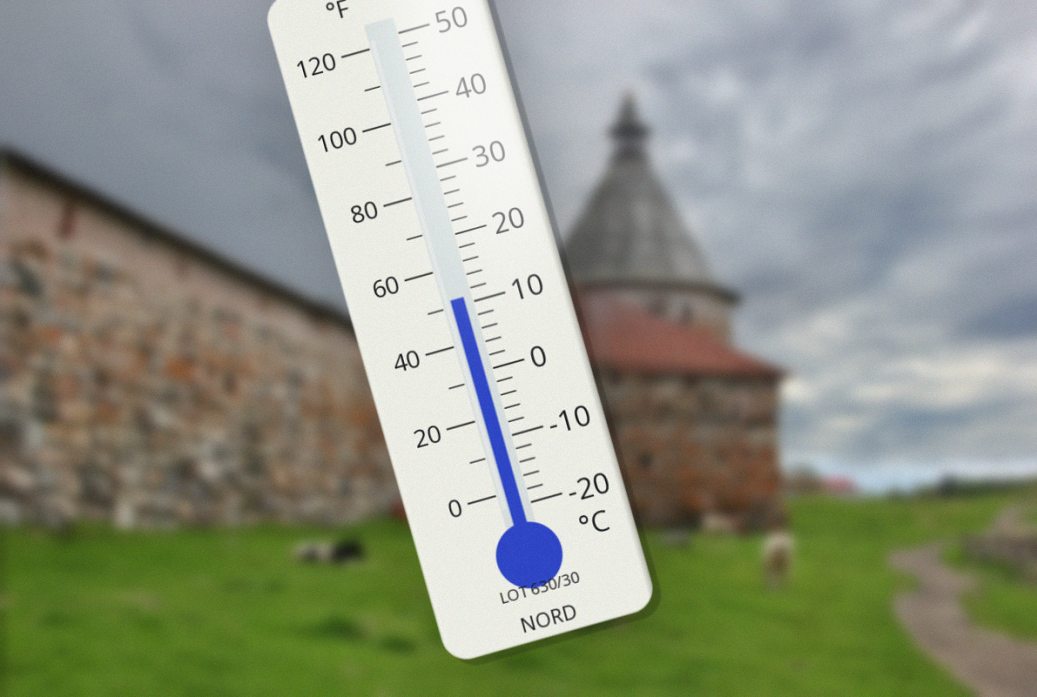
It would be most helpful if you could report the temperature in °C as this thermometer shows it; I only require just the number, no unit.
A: 11
